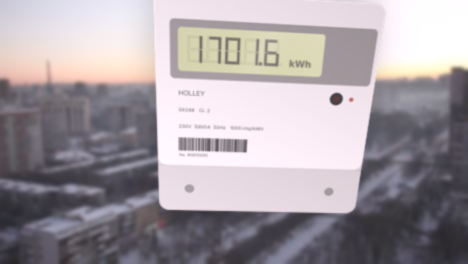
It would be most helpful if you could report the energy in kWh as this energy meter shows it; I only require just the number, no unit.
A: 1701.6
